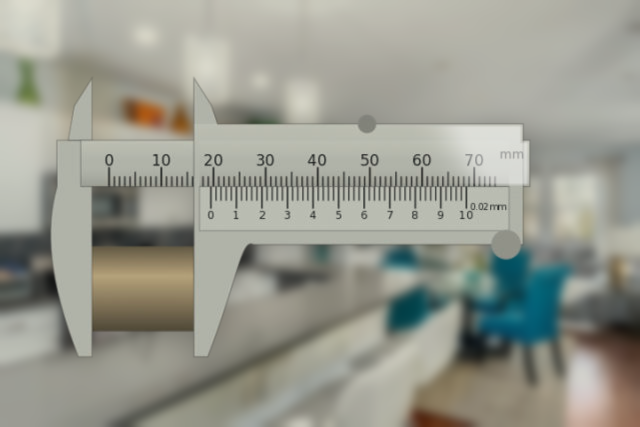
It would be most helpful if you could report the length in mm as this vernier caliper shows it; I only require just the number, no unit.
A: 19.5
